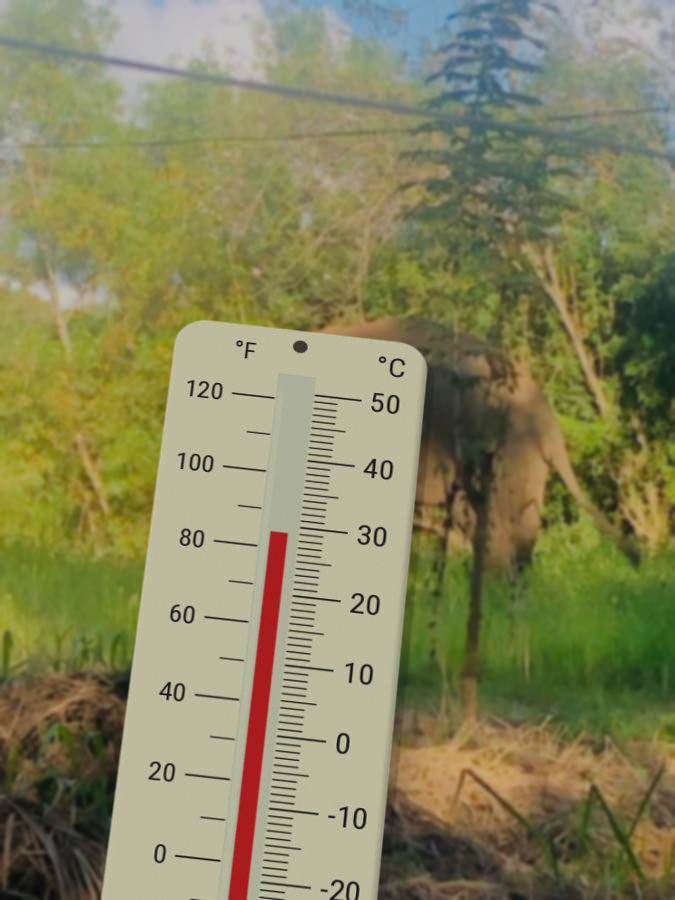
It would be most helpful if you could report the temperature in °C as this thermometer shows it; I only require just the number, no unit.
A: 29
